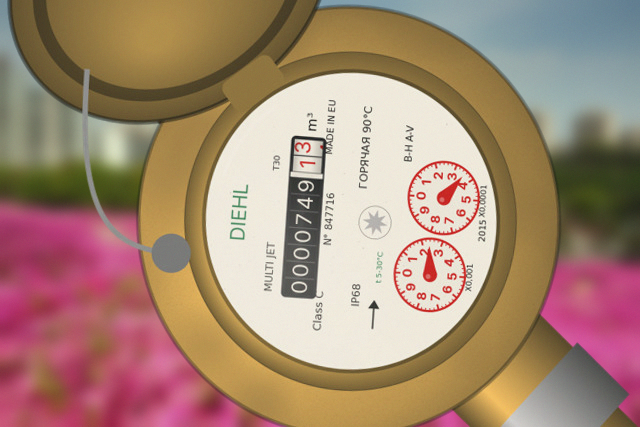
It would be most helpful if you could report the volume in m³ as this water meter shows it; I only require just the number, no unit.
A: 749.1323
